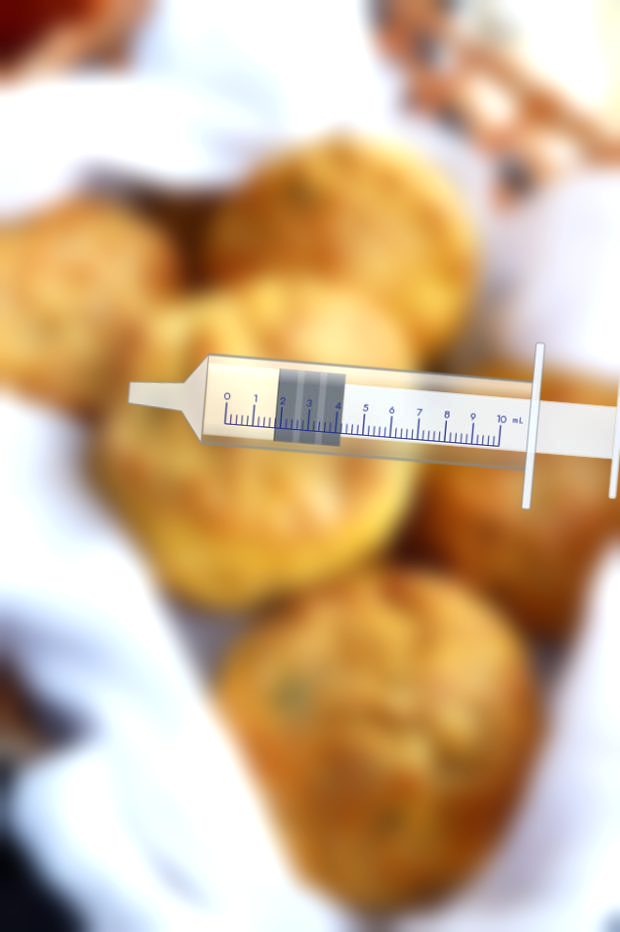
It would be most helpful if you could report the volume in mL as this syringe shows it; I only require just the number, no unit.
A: 1.8
